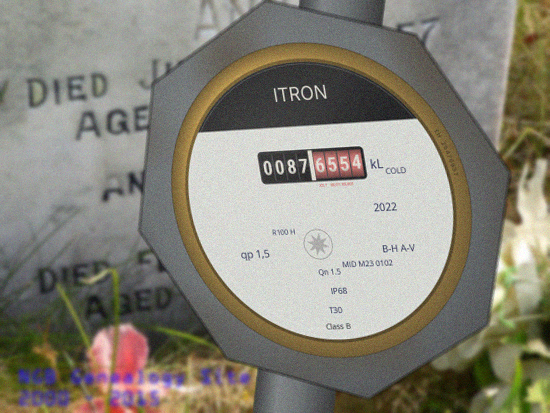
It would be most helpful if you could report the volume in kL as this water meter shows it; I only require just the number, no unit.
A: 87.6554
